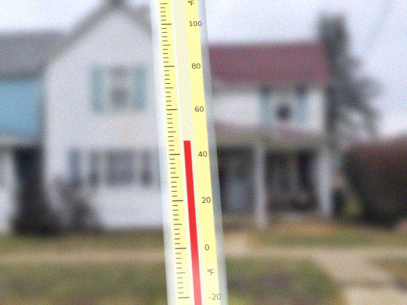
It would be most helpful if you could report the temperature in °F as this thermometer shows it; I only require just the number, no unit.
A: 46
